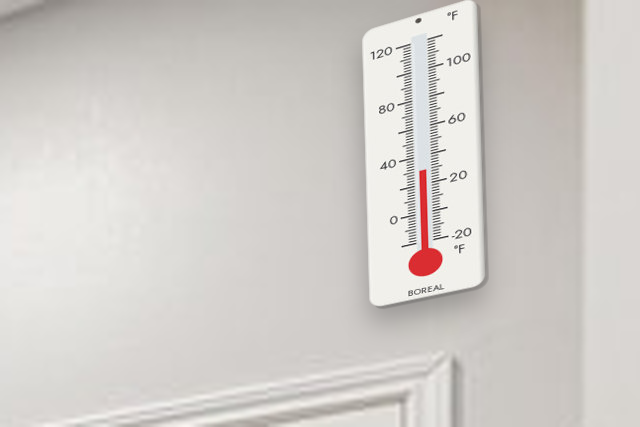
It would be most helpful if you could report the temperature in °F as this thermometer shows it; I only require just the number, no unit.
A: 30
